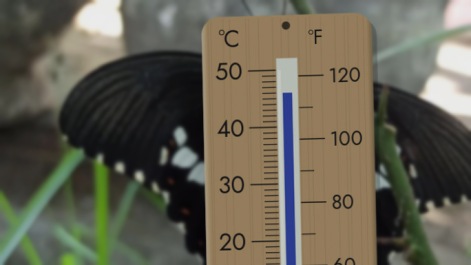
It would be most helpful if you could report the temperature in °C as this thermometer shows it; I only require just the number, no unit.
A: 46
